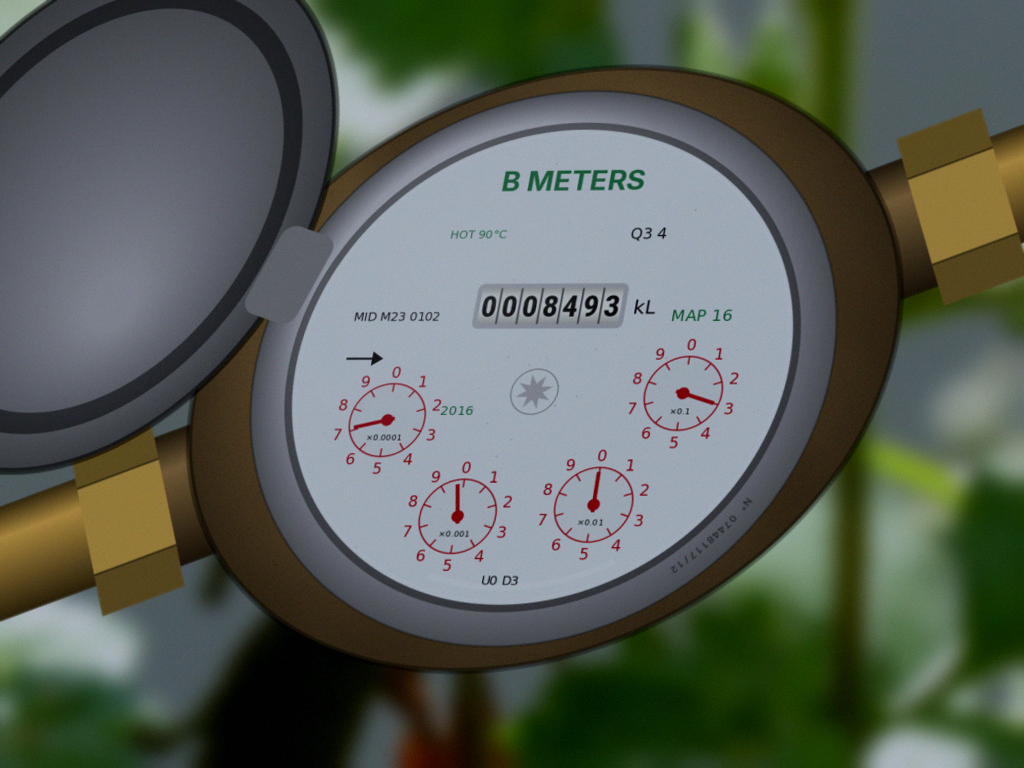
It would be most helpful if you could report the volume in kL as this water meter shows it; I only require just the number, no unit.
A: 8493.2997
